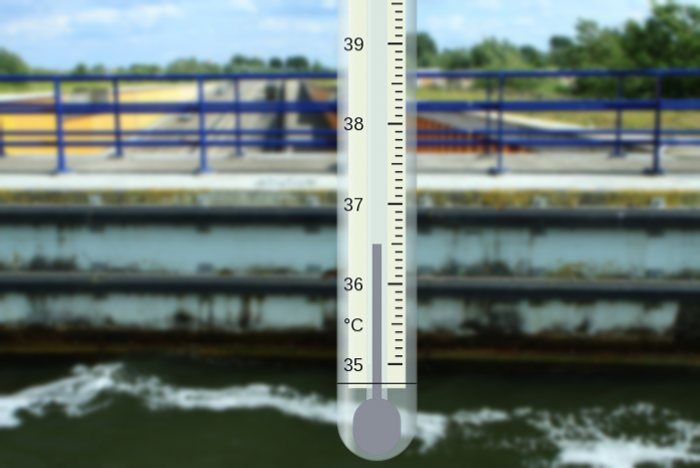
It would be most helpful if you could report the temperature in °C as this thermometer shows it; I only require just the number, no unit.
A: 36.5
